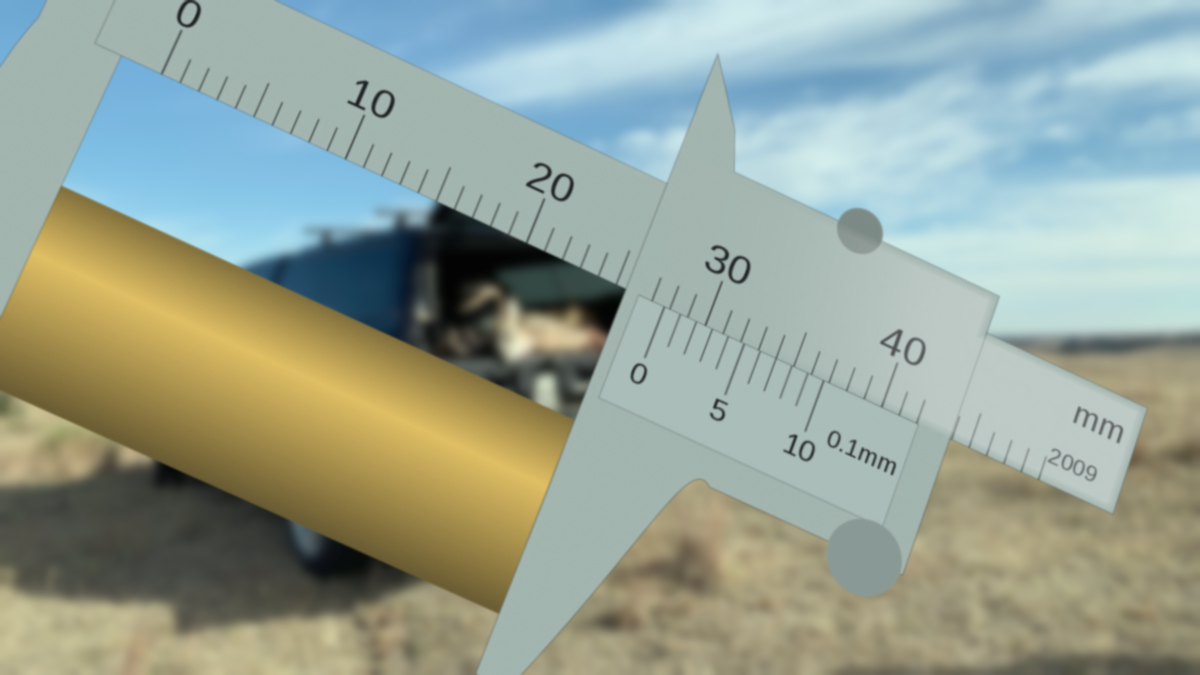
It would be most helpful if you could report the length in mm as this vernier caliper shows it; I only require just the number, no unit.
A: 27.7
